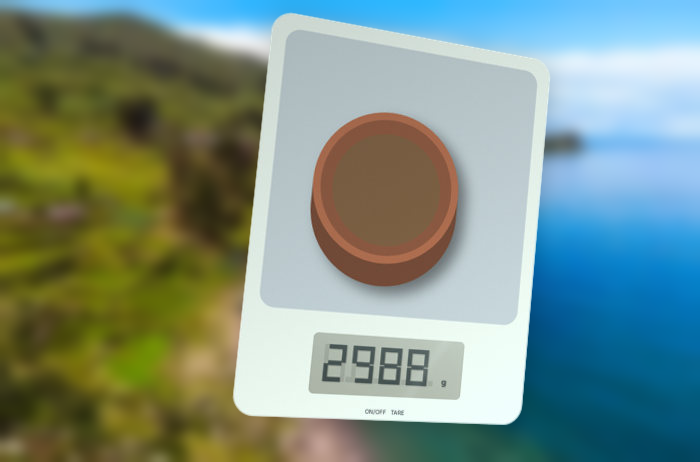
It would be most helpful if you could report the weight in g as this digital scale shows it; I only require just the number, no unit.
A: 2988
